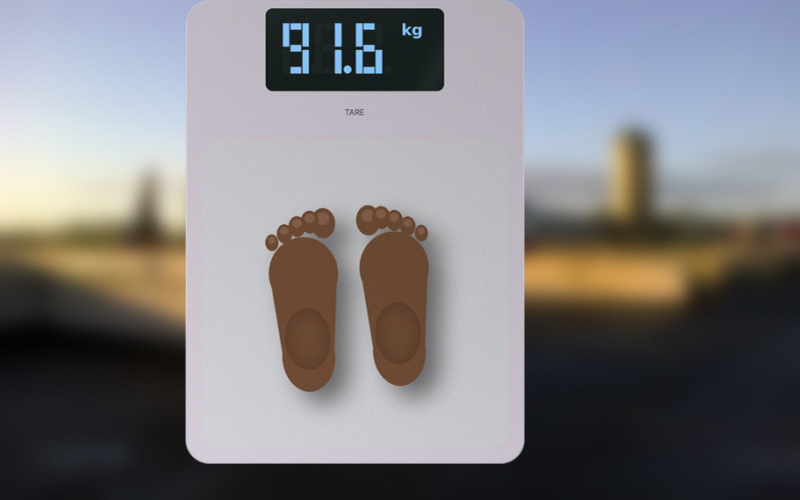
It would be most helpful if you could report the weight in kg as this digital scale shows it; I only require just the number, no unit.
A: 91.6
